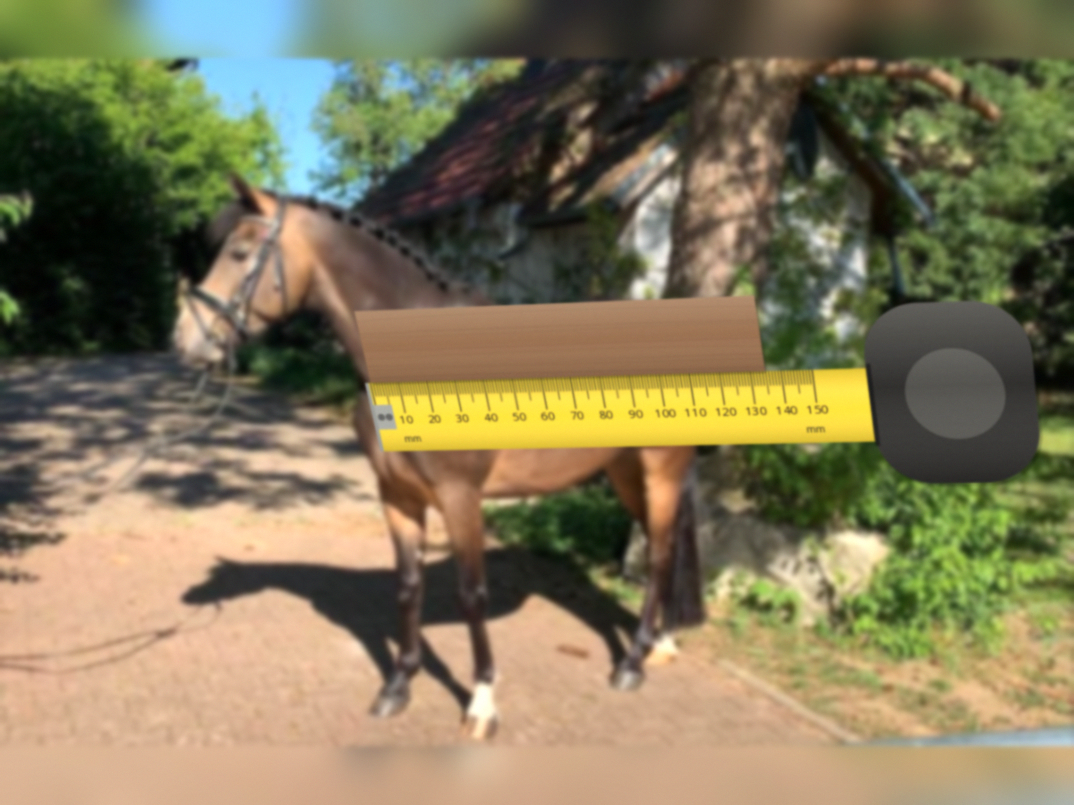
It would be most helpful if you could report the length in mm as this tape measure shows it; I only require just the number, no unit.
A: 135
